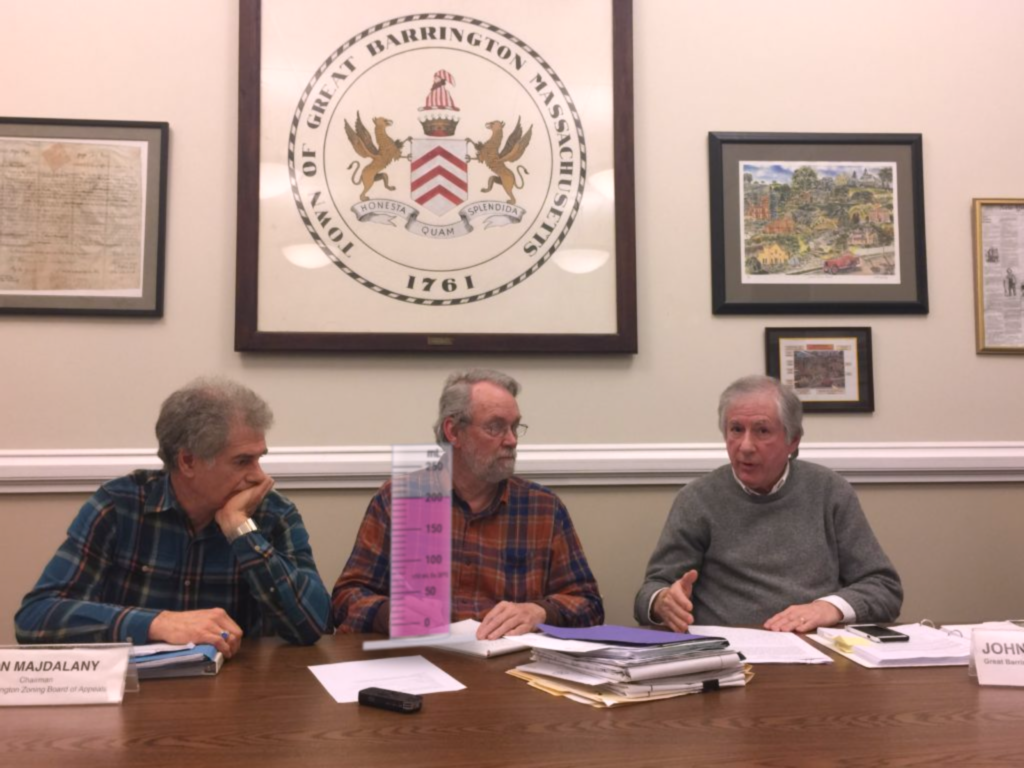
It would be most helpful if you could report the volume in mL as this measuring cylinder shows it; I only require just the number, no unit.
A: 200
